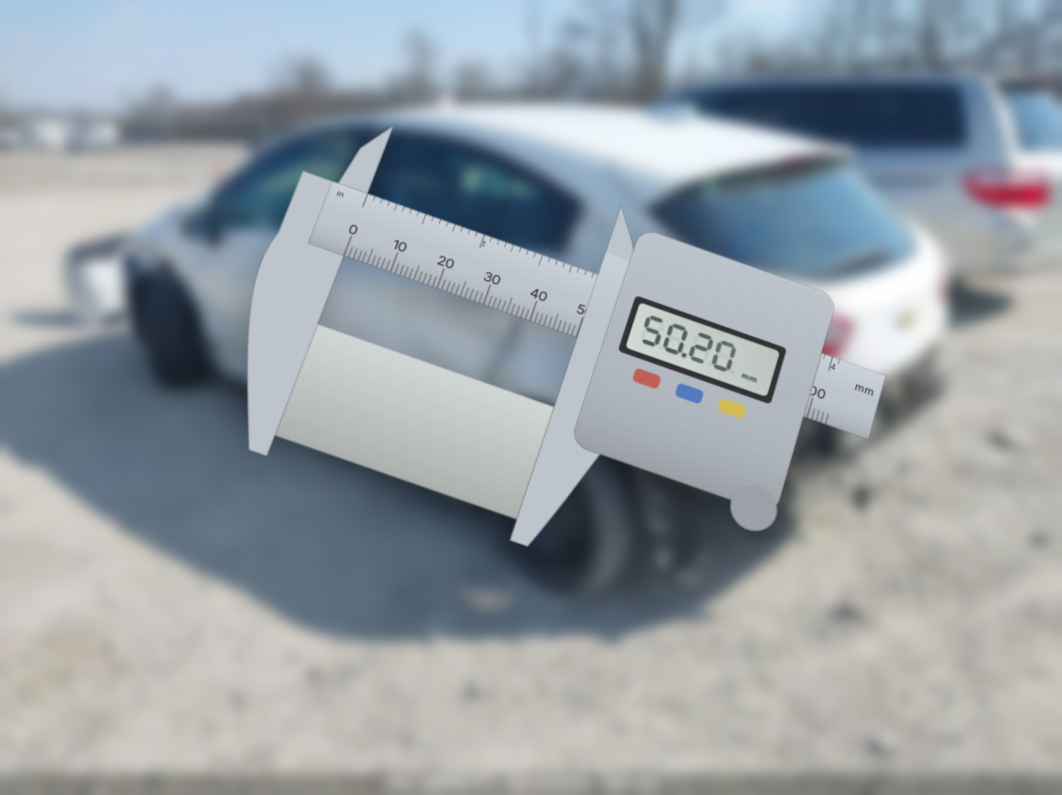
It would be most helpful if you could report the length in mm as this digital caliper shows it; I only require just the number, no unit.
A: 50.20
